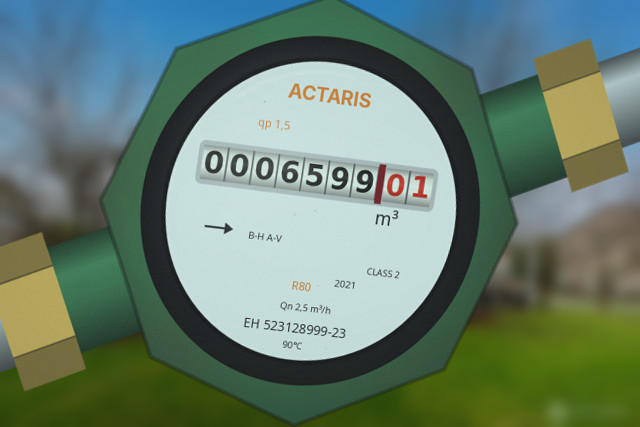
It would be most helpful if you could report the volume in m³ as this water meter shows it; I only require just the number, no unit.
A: 6599.01
